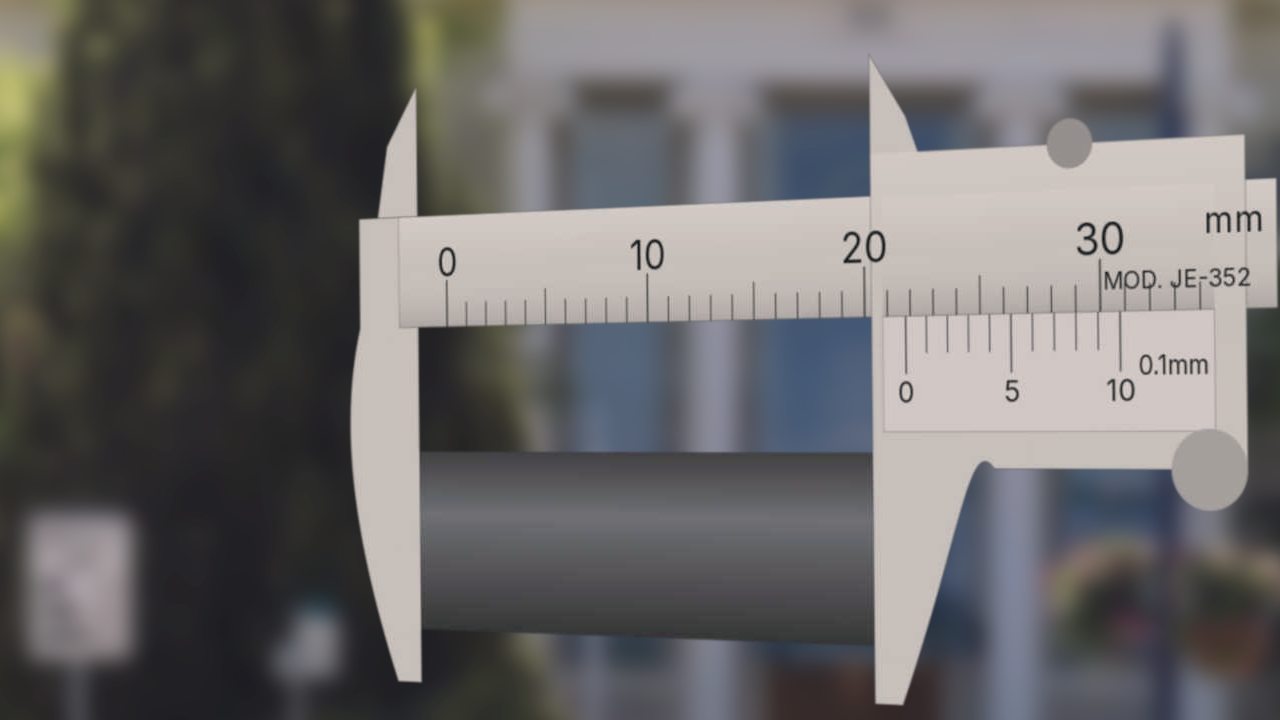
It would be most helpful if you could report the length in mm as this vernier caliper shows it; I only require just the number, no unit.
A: 21.8
